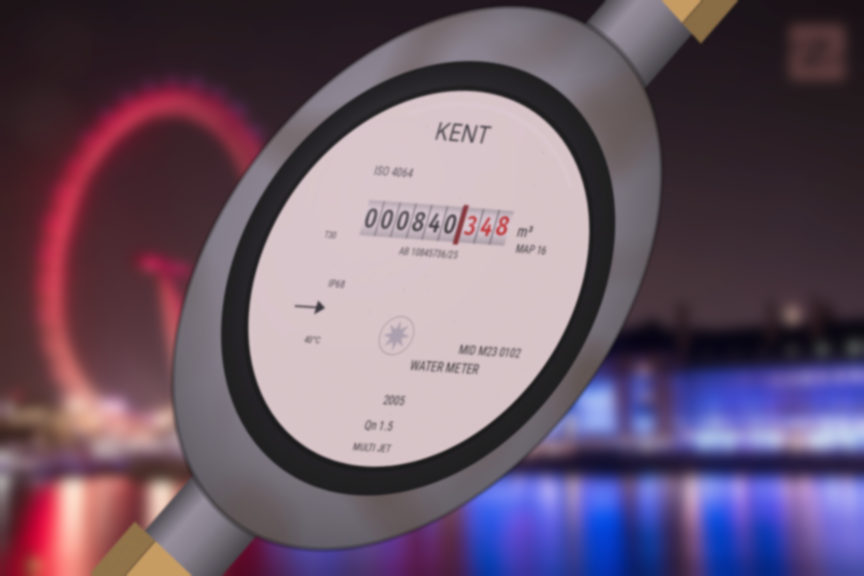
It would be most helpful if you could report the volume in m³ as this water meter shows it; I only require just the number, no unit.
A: 840.348
